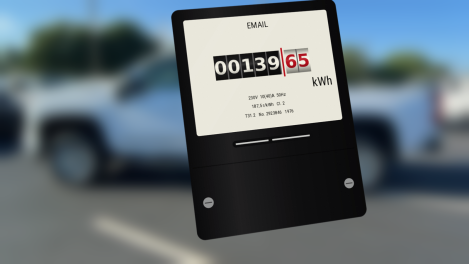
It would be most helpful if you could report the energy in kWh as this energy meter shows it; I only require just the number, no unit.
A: 139.65
